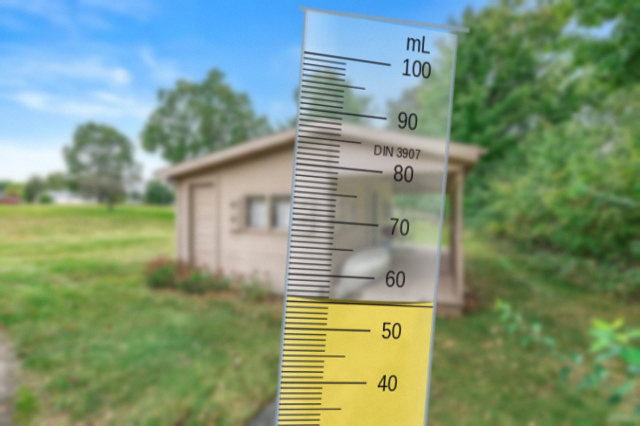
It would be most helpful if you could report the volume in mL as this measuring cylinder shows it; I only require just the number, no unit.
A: 55
